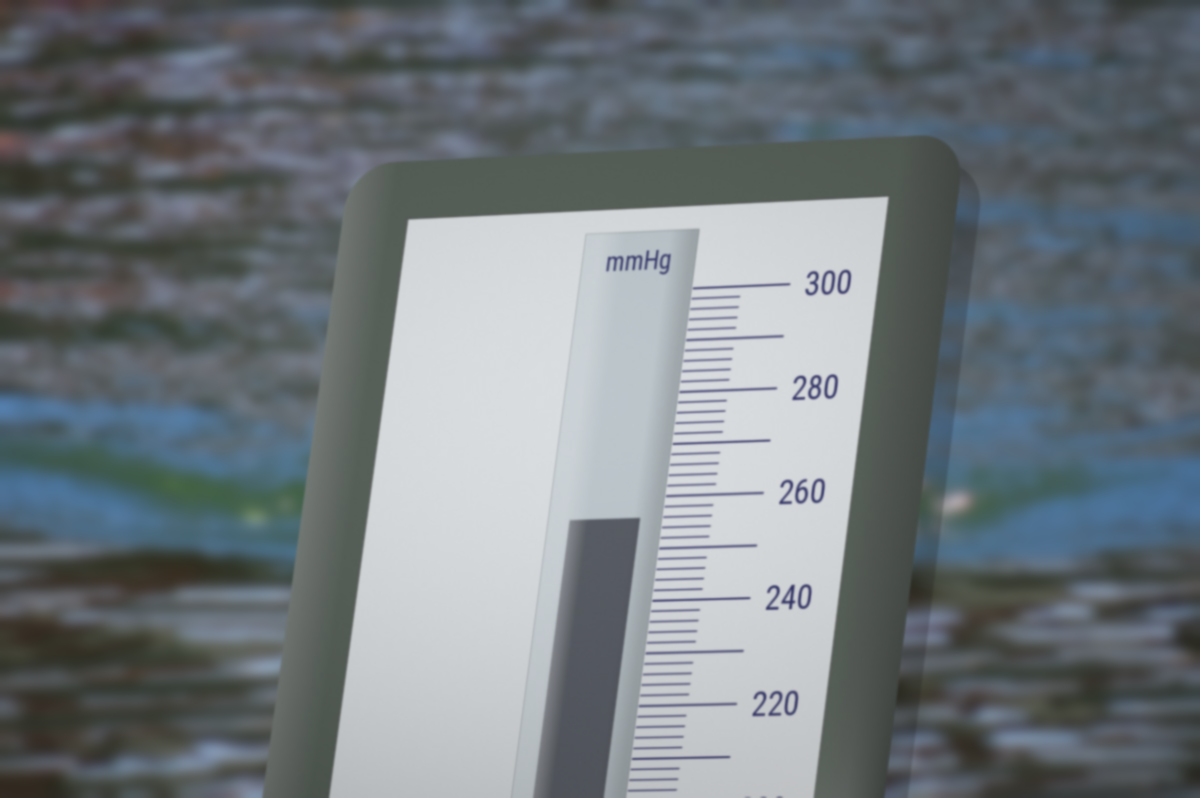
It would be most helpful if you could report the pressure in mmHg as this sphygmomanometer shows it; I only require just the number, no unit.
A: 256
